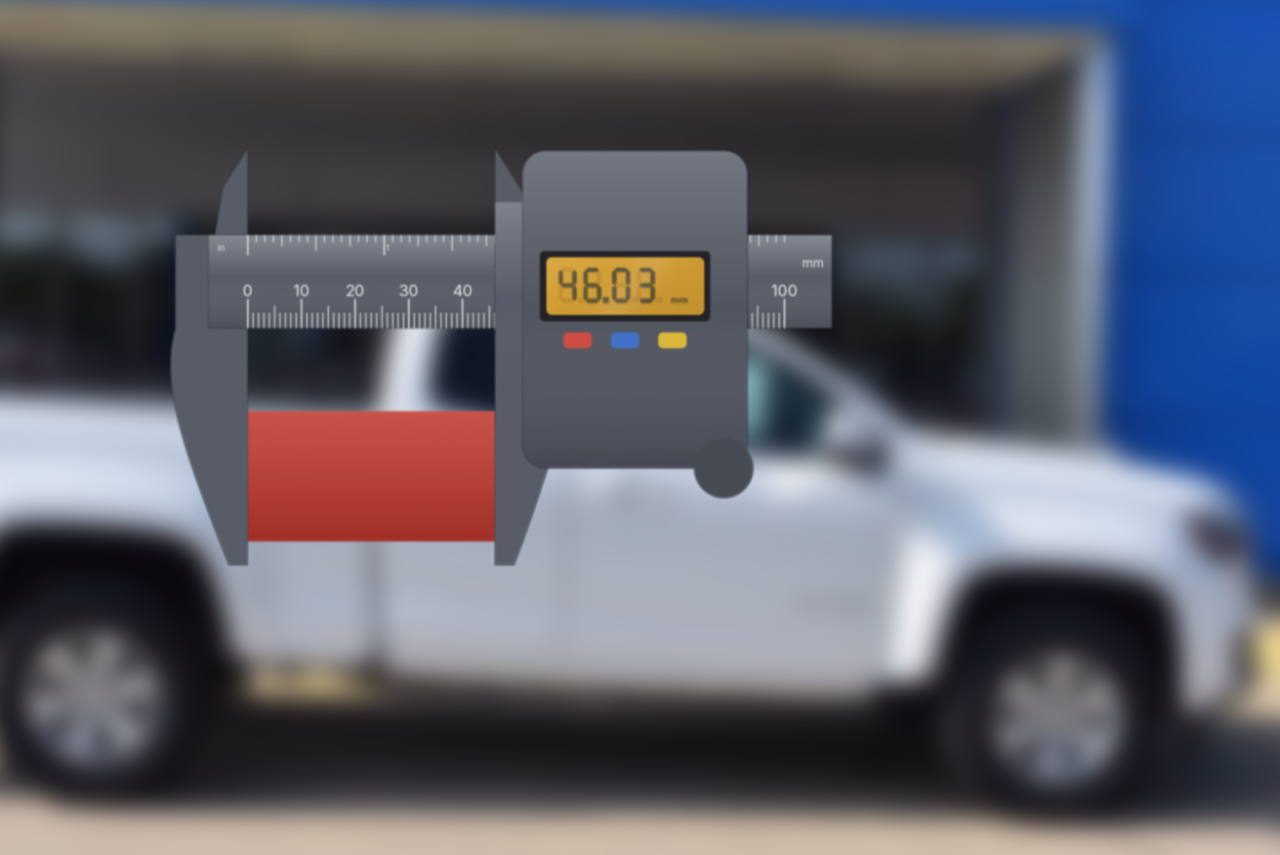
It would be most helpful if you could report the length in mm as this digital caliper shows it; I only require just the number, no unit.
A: 46.03
